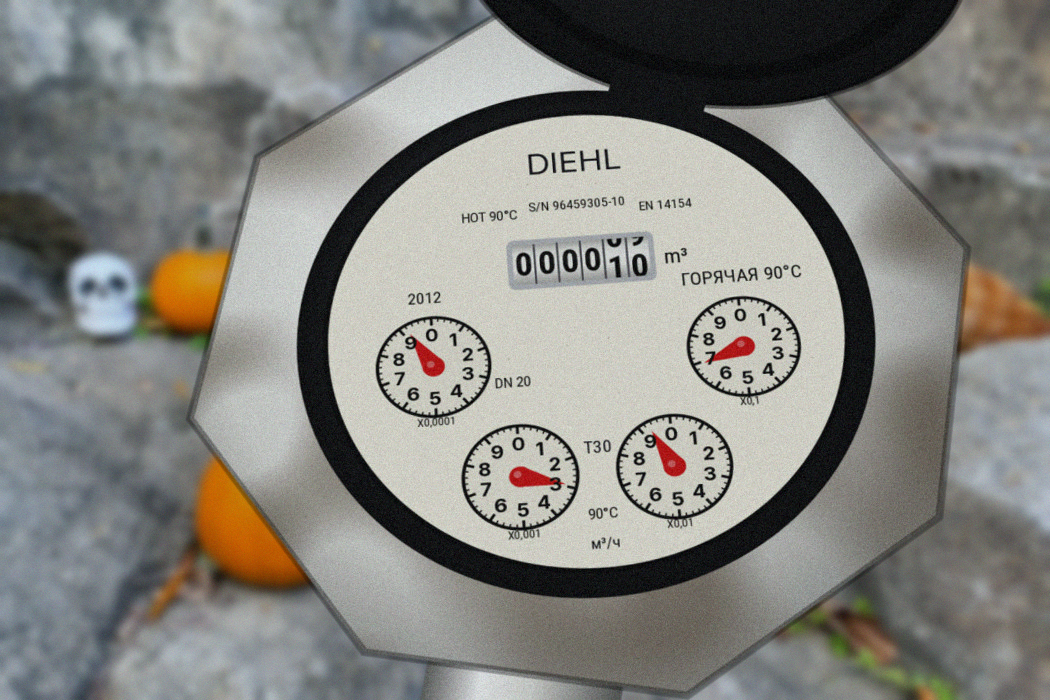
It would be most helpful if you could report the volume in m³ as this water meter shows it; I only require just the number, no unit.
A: 9.6929
